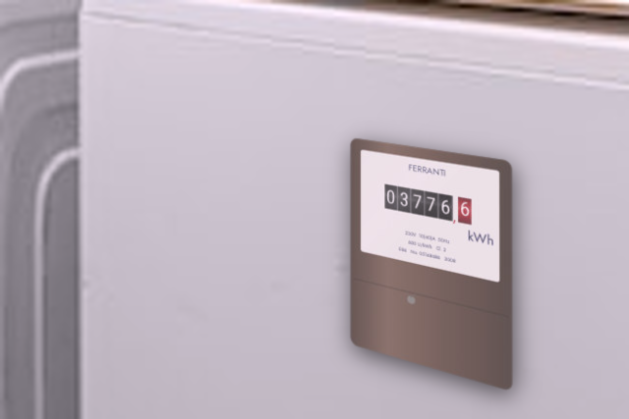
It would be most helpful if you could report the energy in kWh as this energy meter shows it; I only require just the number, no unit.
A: 3776.6
